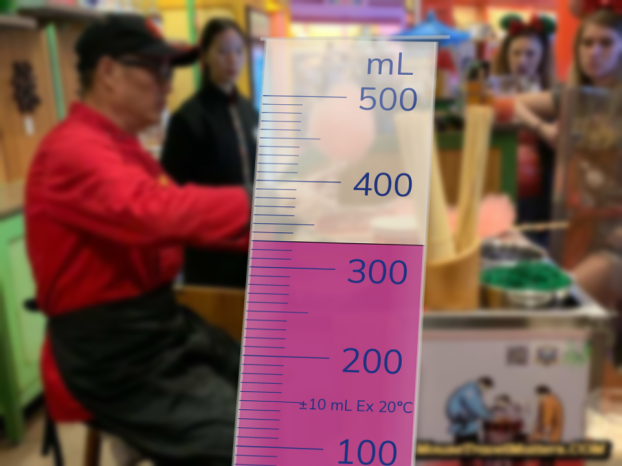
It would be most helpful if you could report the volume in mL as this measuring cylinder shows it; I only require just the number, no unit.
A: 330
